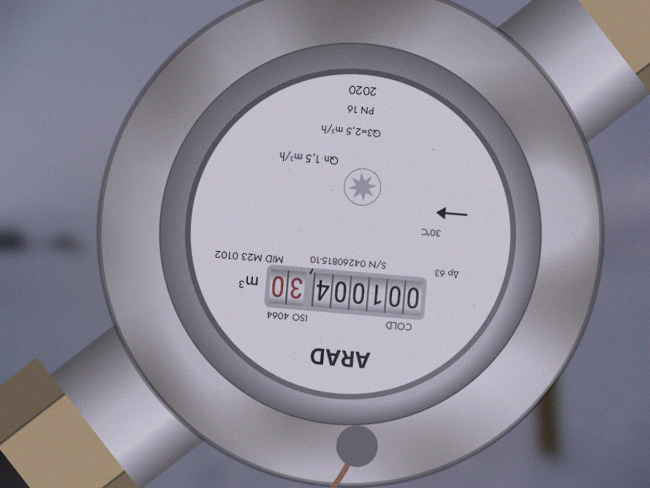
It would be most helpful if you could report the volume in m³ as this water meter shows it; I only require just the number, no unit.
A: 1004.30
